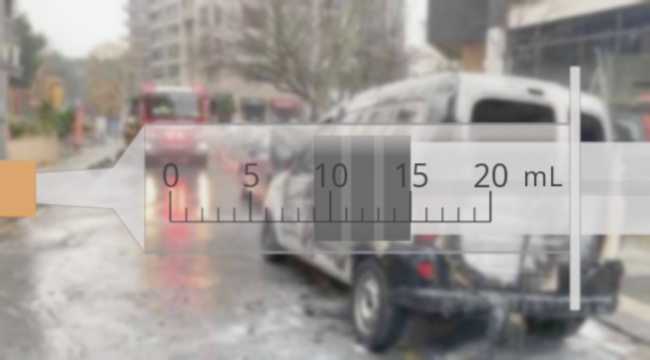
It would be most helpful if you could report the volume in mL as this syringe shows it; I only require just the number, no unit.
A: 9
